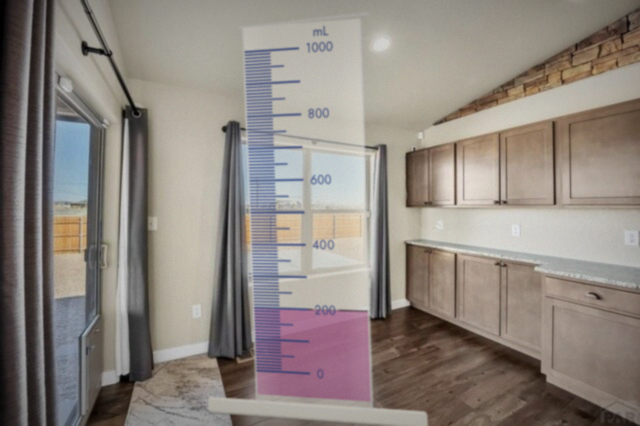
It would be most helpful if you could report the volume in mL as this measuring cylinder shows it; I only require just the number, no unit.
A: 200
